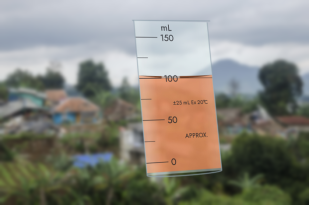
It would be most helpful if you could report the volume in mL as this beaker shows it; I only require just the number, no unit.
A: 100
